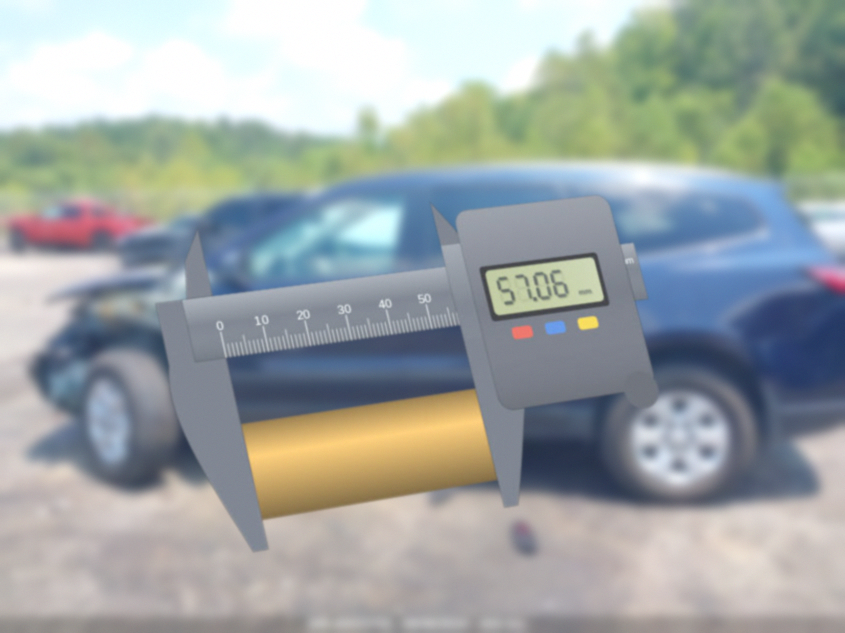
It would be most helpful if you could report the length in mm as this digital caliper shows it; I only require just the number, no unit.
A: 57.06
